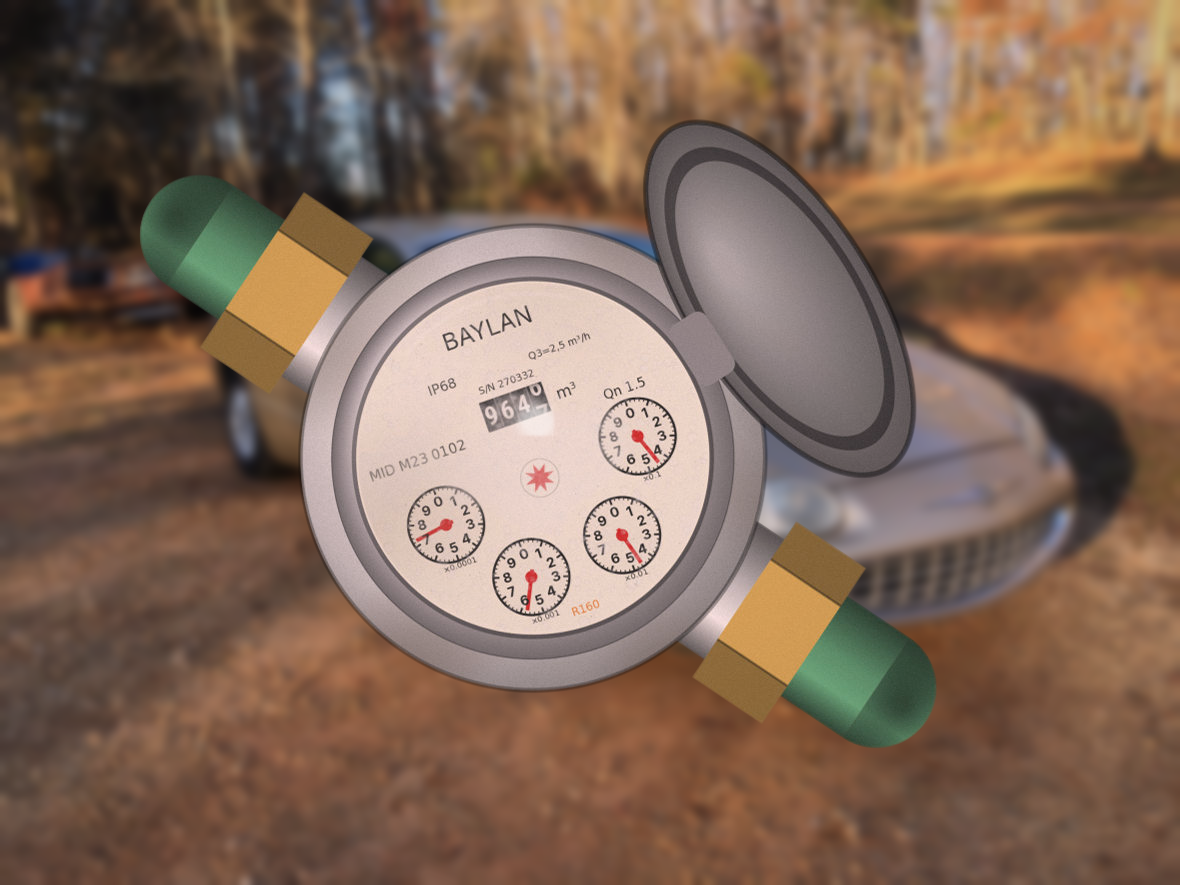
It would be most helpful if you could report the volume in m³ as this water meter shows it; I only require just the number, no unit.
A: 9646.4457
